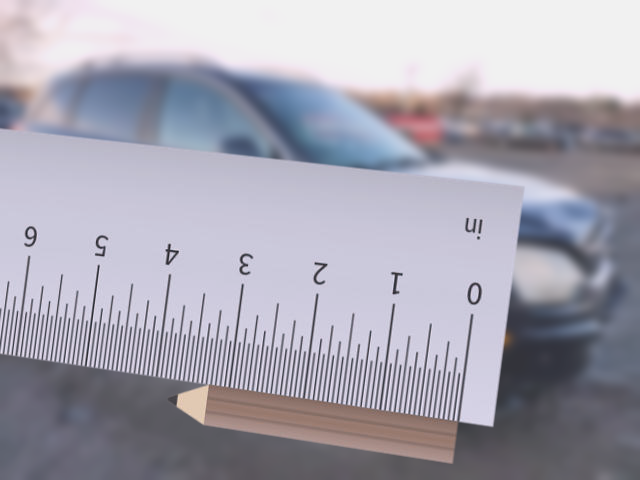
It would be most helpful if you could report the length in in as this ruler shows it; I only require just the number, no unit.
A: 3.8125
